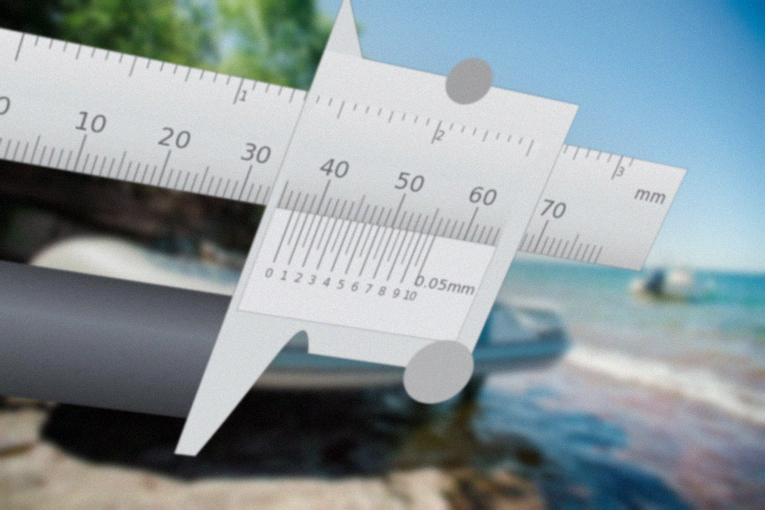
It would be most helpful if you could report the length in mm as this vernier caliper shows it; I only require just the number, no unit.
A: 37.0
